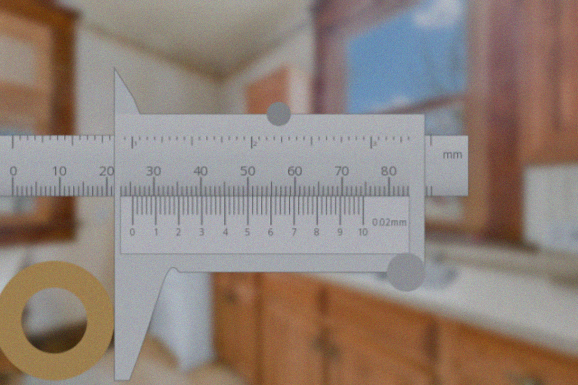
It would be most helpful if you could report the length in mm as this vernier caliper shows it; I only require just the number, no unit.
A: 25.5
